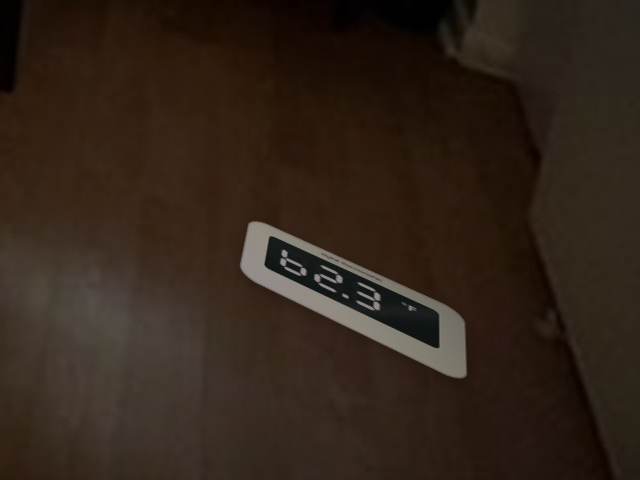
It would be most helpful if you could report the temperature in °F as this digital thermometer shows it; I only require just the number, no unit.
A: 62.3
